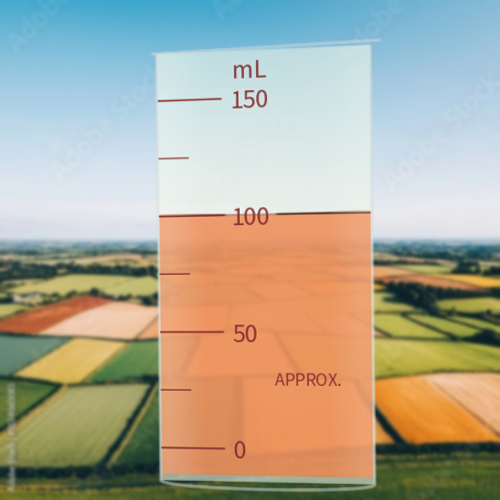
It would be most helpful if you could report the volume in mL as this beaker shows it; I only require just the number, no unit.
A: 100
